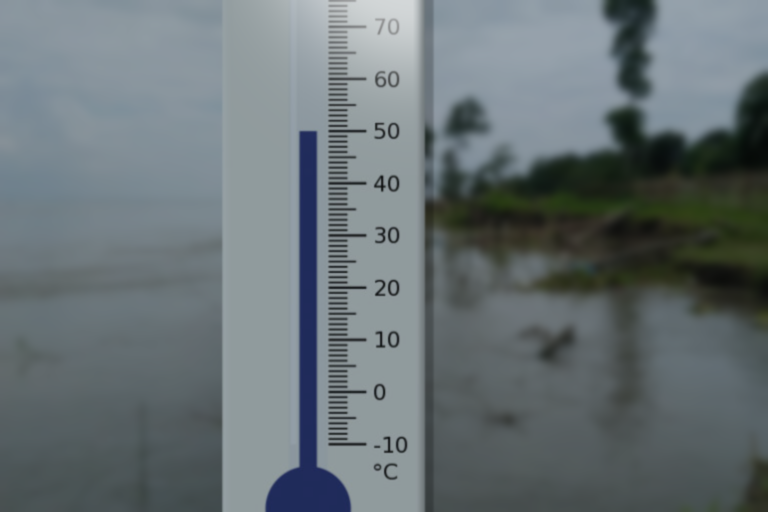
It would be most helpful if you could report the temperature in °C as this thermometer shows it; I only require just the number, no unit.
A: 50
